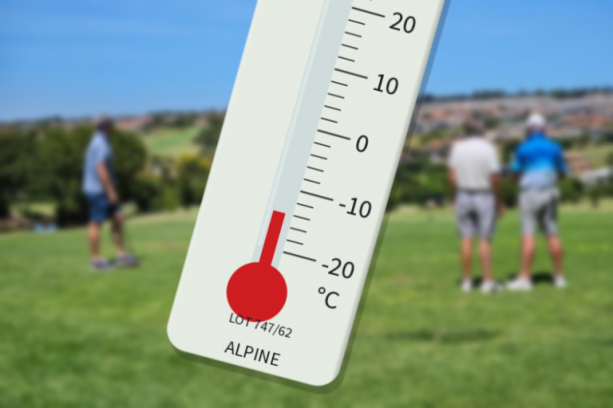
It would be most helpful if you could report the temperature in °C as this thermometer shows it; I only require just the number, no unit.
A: -14
